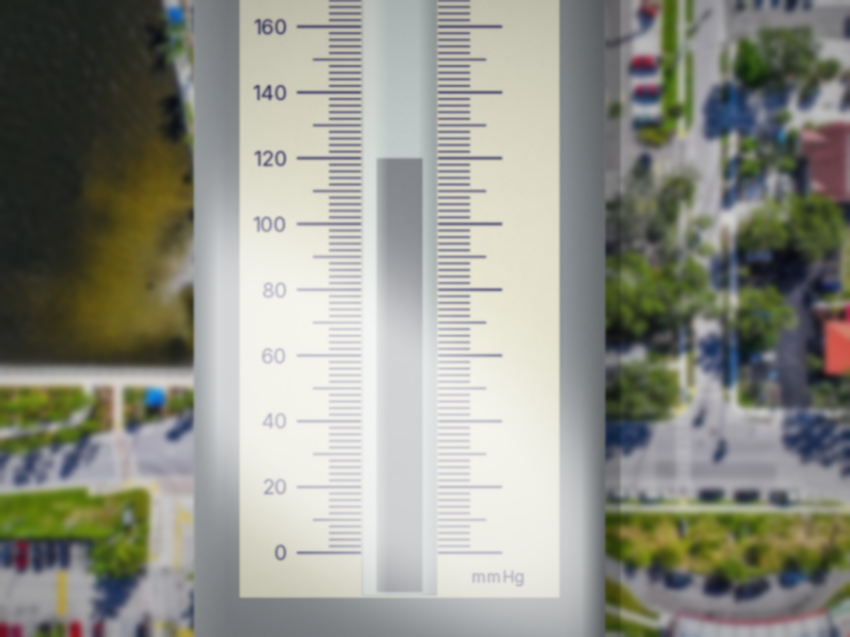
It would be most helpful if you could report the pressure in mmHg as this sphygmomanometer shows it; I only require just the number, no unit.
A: 120
